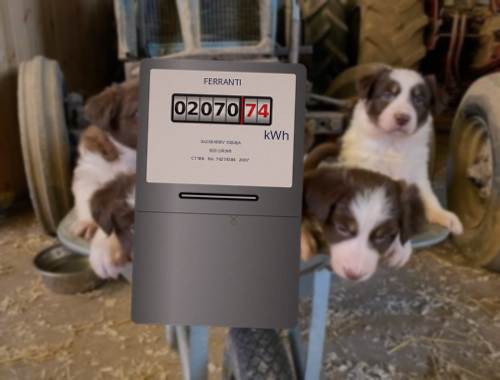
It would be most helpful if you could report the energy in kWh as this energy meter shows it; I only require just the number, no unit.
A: 2070.74
